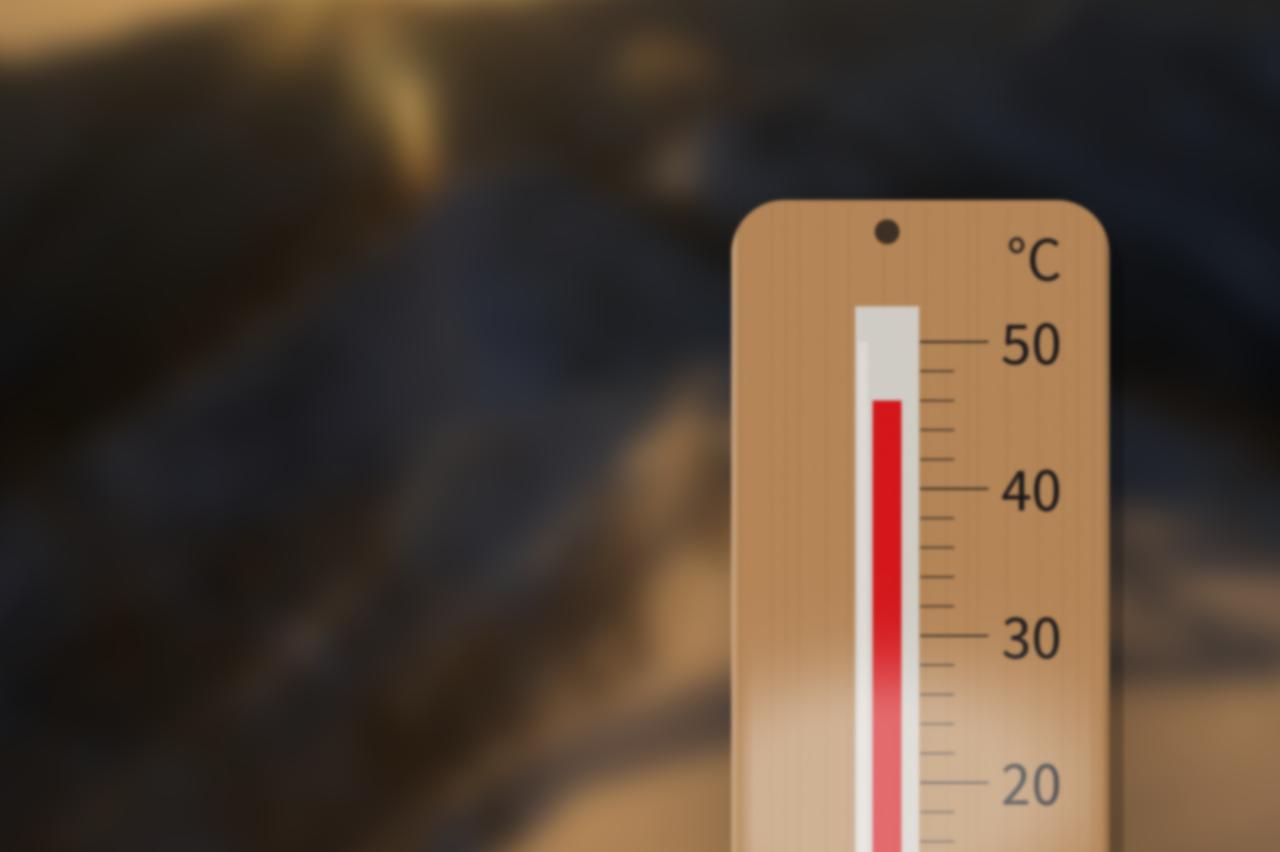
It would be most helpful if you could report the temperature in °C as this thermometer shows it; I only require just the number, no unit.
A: 46
